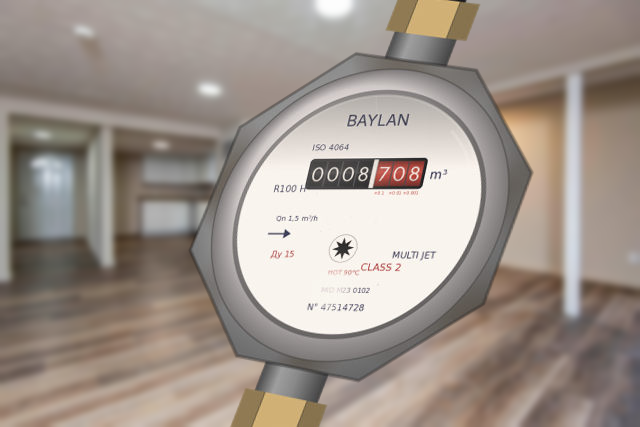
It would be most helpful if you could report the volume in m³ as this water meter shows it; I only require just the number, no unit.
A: 8.708
